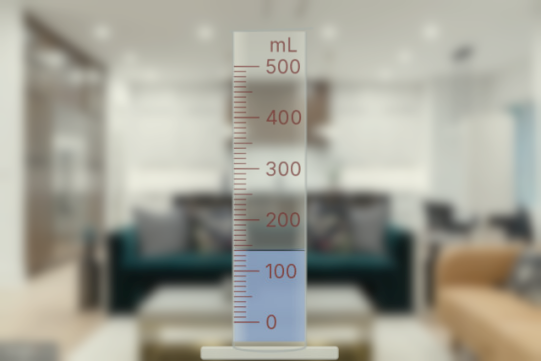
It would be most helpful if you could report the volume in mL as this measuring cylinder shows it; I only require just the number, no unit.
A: 140
